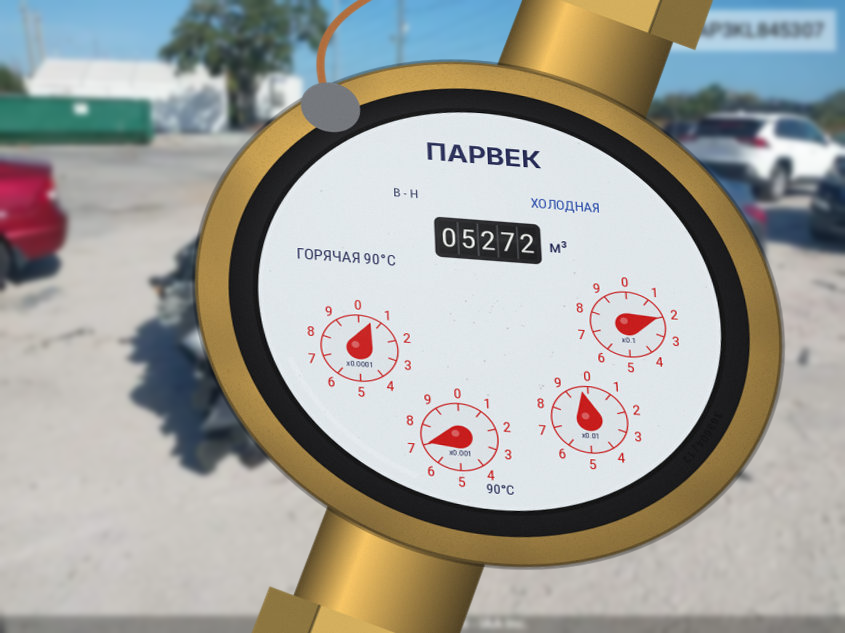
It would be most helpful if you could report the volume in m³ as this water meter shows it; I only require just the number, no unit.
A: 5272.1970
